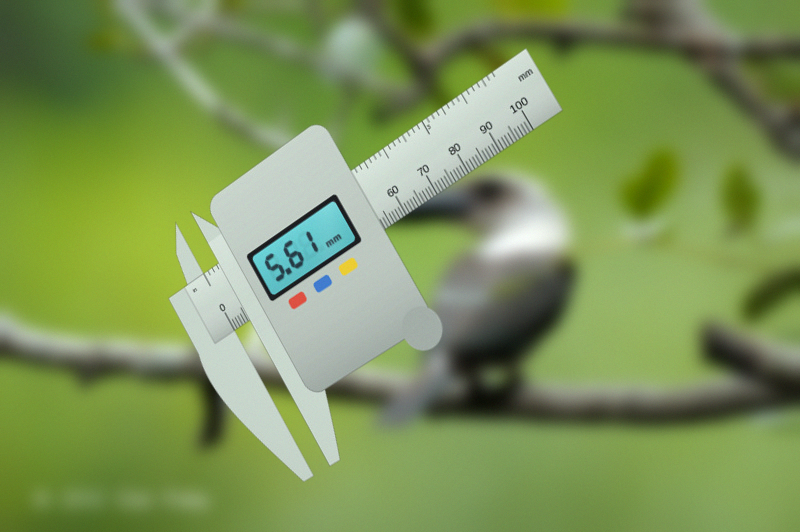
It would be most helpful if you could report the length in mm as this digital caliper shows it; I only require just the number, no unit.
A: 5.61
